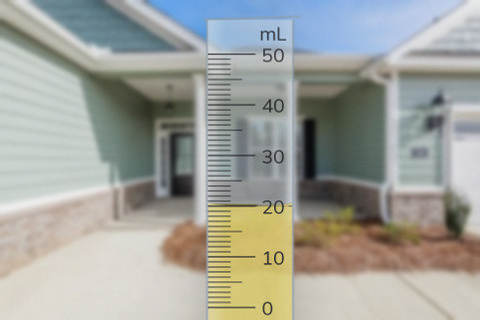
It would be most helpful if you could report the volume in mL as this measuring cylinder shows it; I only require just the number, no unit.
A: 20
